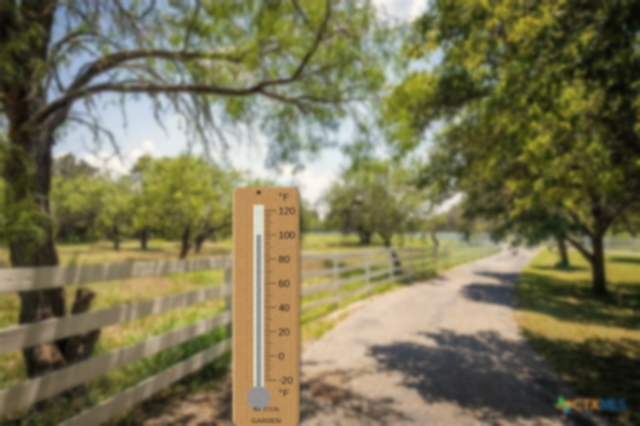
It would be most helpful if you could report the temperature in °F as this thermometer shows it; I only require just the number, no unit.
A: 100
